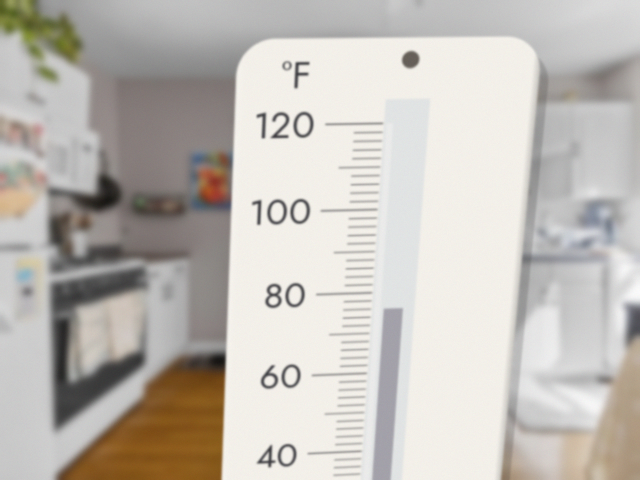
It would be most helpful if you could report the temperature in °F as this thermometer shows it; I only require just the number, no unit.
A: 76
